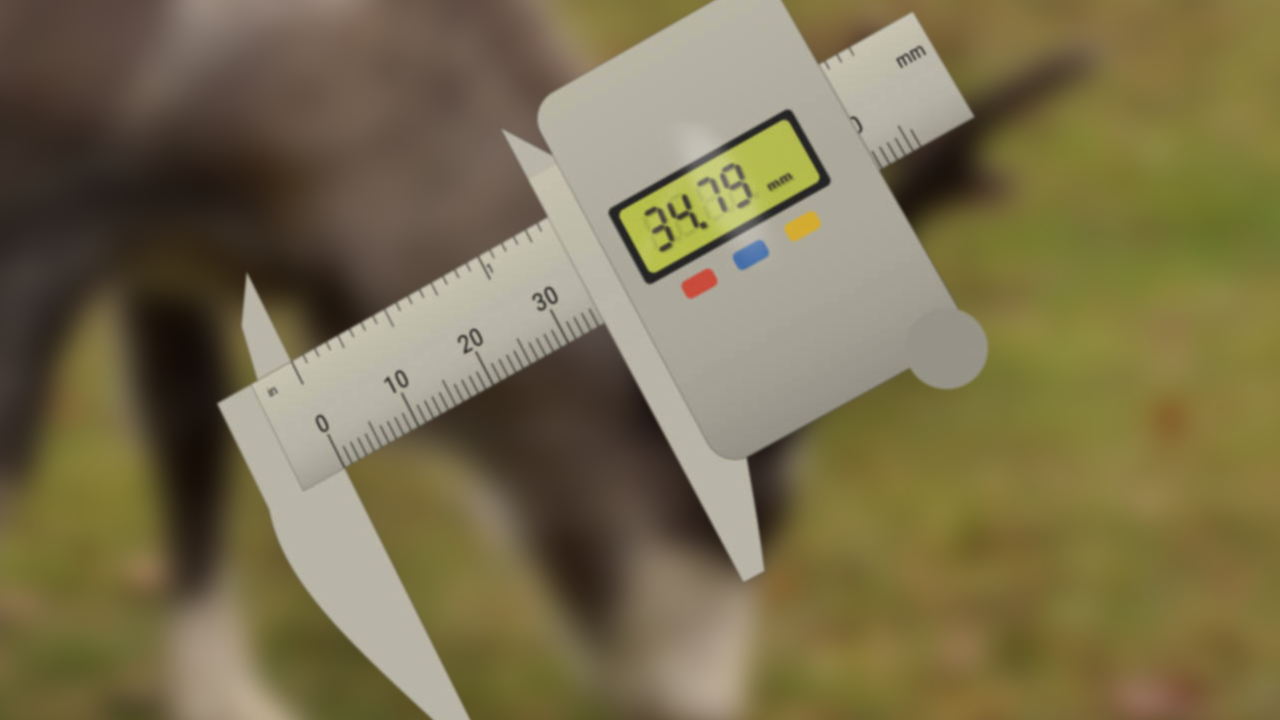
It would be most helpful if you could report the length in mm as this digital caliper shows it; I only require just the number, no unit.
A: 34.79
